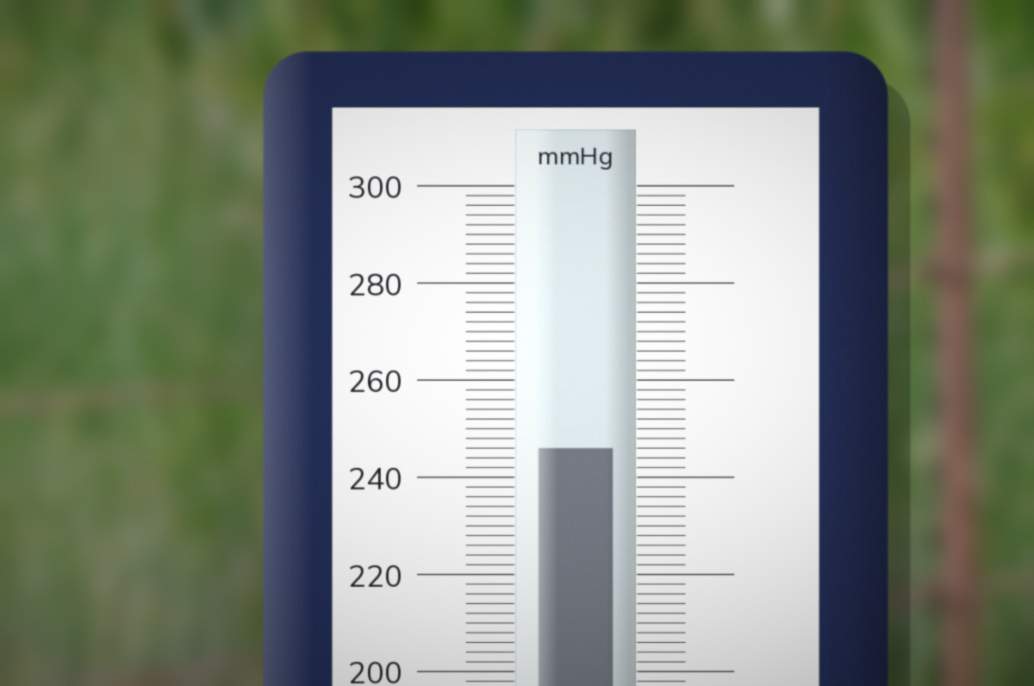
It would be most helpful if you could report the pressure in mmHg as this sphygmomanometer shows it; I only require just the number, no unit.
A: 246
